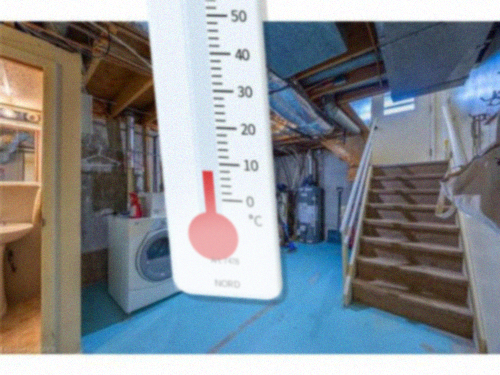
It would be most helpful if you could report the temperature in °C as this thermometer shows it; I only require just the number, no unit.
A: 8
